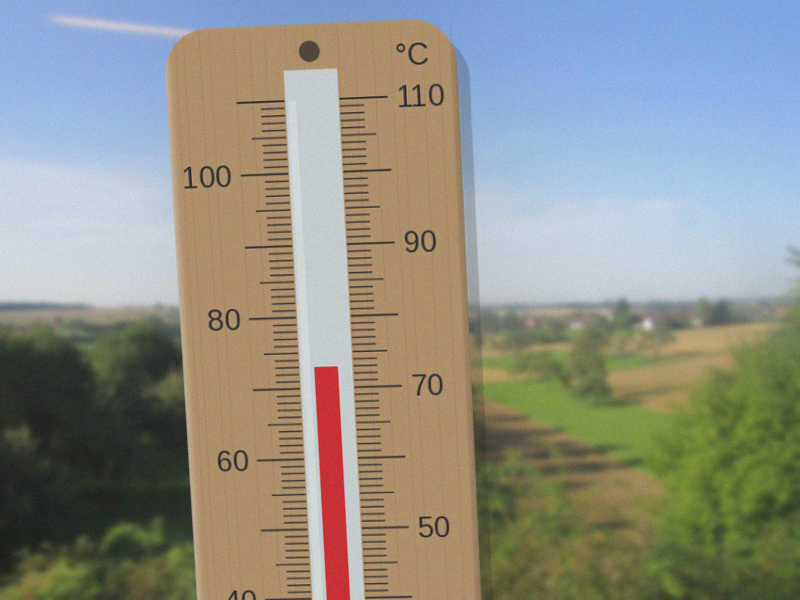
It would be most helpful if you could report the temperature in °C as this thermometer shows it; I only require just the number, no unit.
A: 73
